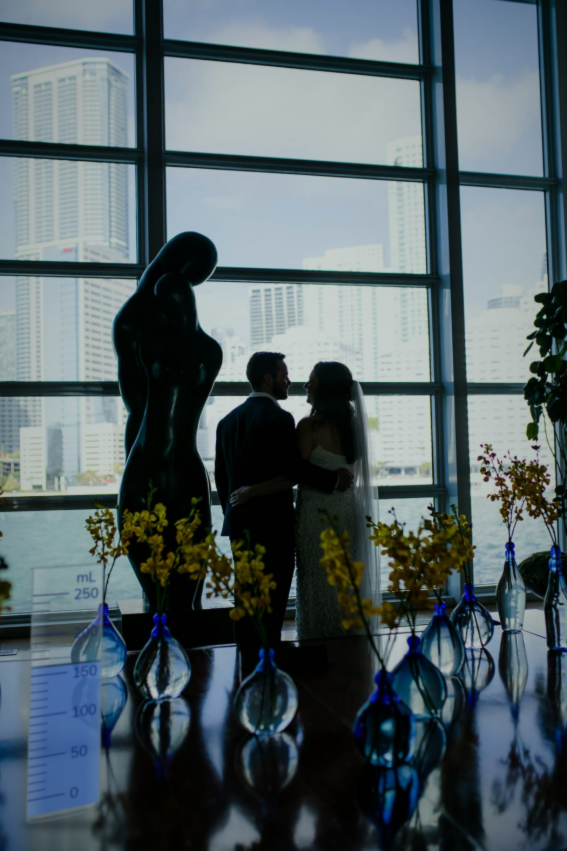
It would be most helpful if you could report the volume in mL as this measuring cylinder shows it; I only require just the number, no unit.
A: 160
